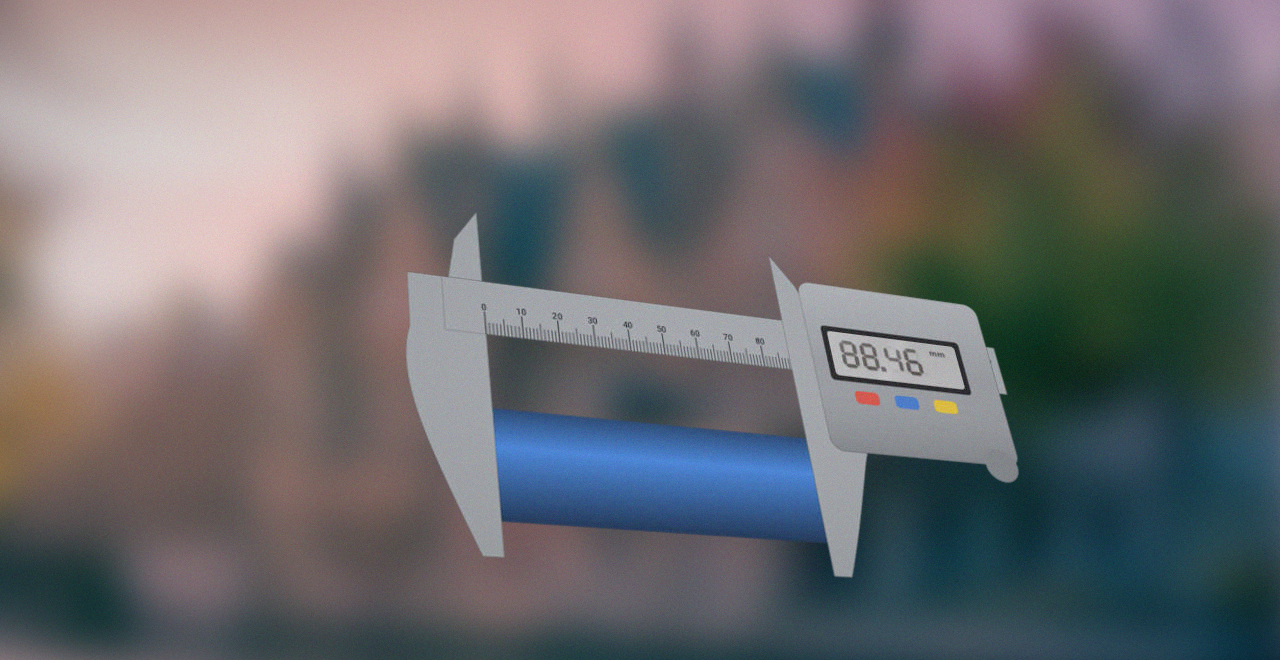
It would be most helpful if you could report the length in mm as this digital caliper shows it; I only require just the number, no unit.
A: 88.46
